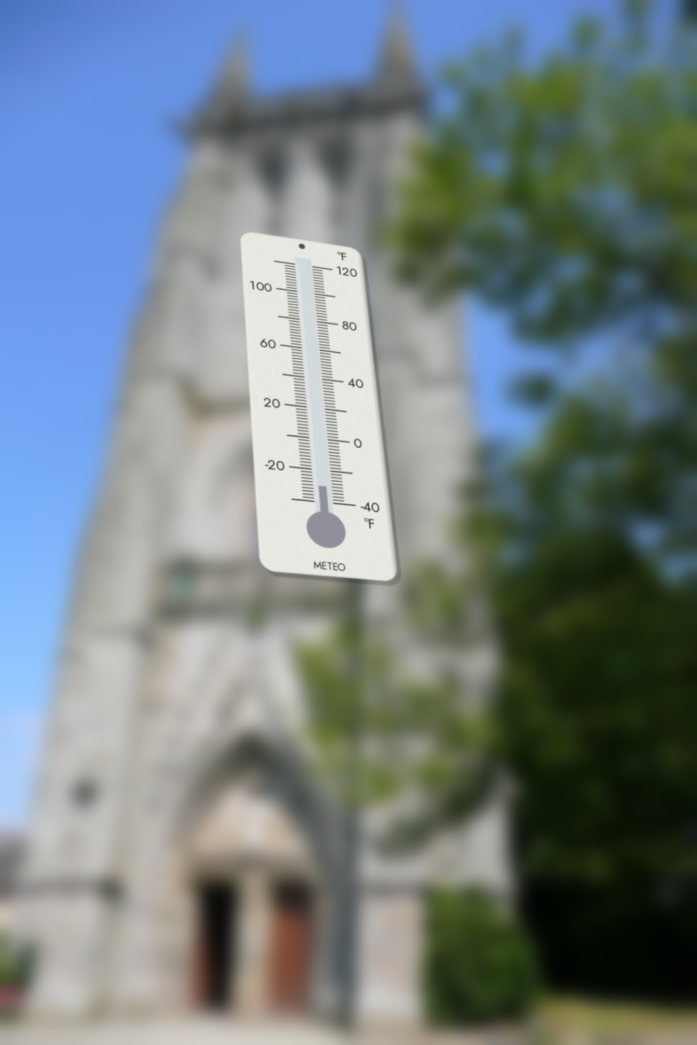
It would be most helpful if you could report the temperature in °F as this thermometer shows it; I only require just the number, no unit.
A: -30
